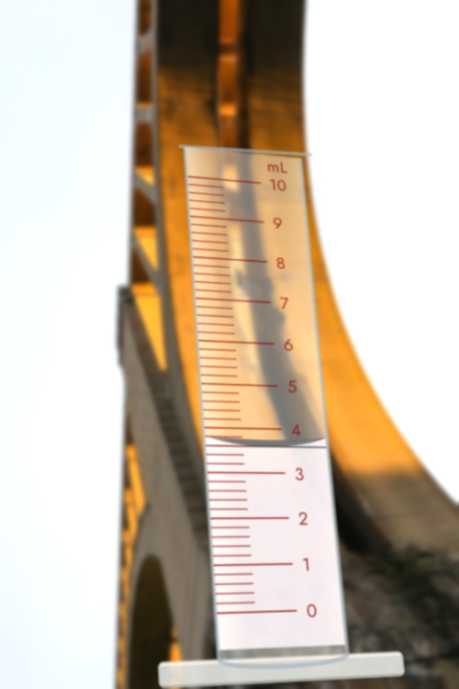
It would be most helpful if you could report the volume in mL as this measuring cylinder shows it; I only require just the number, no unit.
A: 3.6
